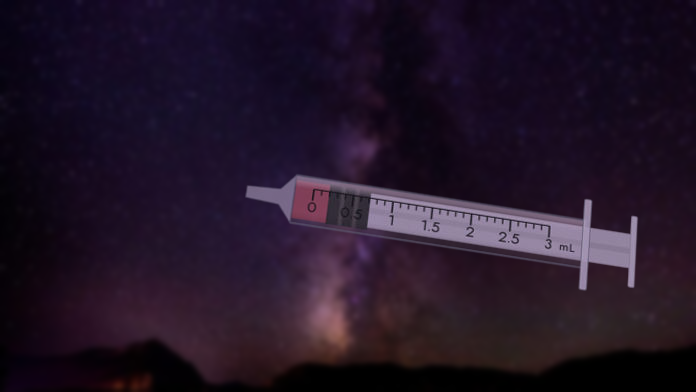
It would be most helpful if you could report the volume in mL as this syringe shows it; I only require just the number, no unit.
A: 0.2
